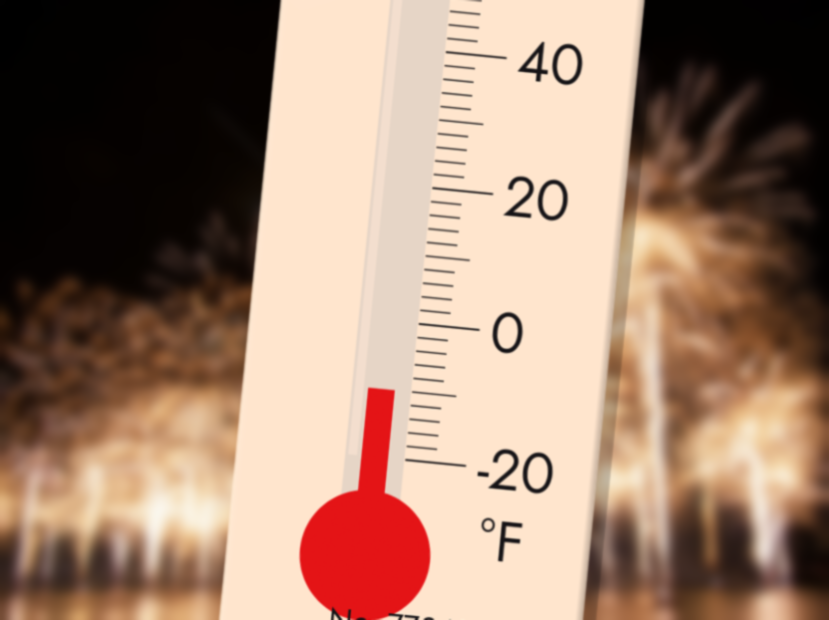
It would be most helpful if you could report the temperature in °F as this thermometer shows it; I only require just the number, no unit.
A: -10
